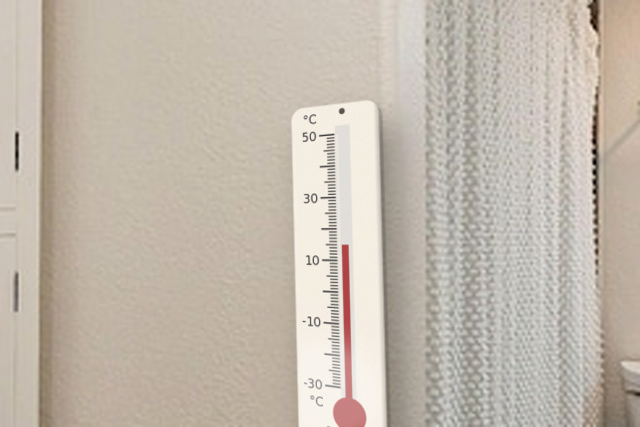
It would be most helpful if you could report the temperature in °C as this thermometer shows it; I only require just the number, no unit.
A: 15
